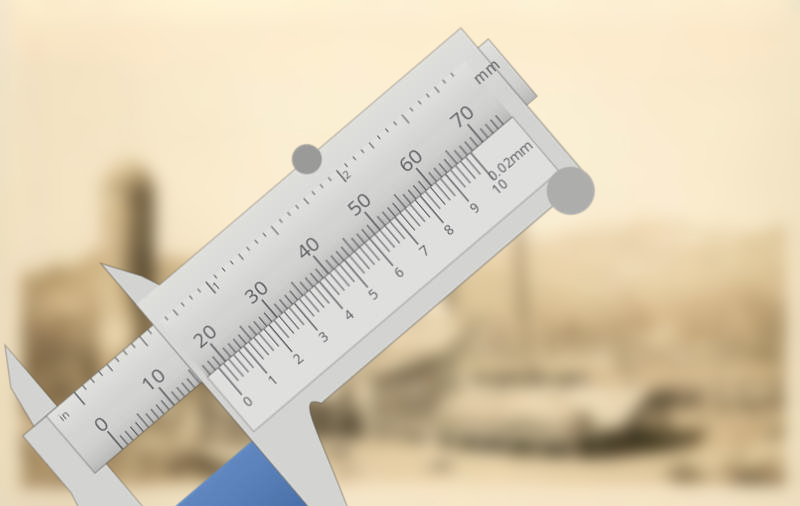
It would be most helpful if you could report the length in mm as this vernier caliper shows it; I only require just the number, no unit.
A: 18.6
